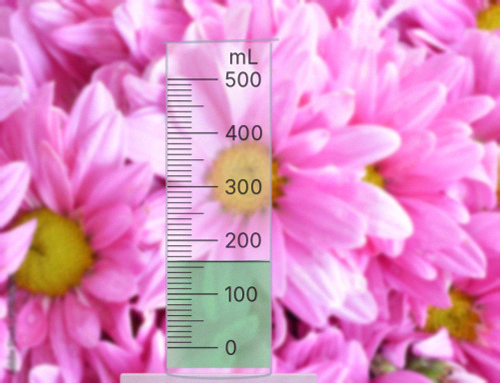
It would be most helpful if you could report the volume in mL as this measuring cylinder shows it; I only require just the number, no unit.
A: 160
